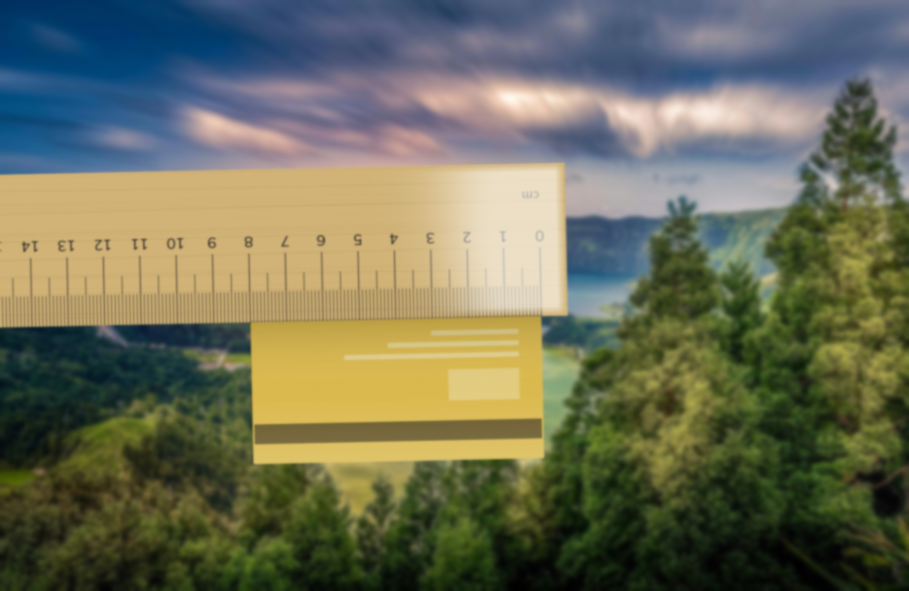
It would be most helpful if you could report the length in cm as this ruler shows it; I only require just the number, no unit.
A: 8
